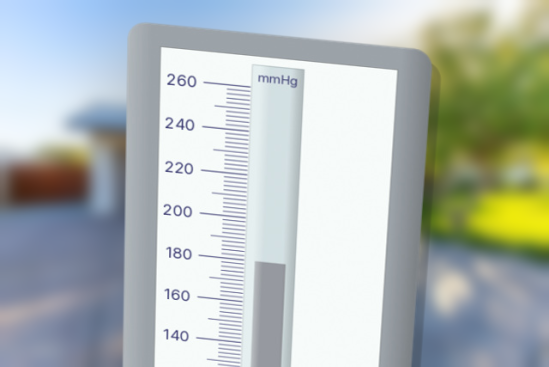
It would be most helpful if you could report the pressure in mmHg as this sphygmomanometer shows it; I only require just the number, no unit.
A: 180
